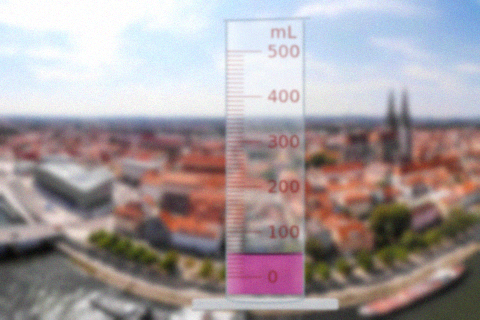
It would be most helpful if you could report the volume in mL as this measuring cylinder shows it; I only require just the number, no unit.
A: 50
